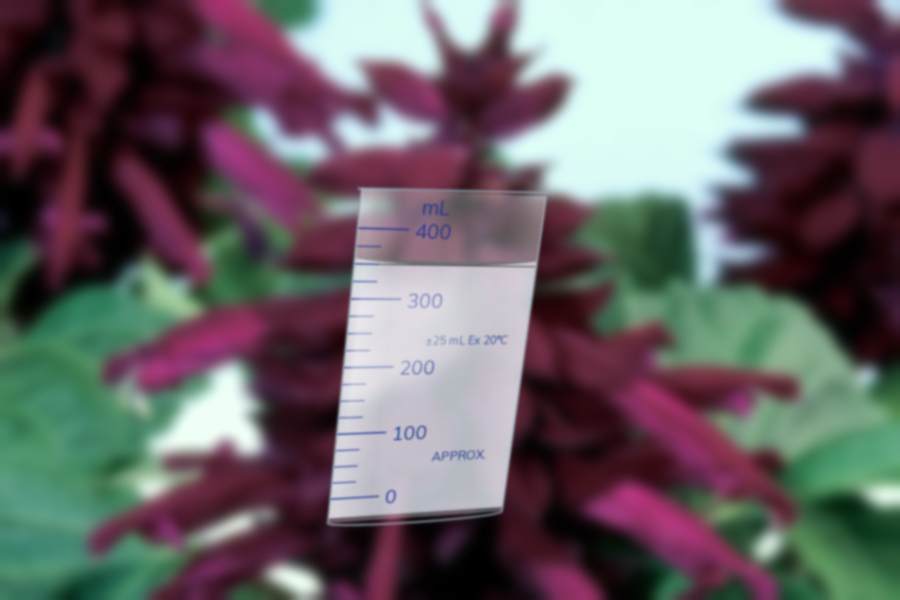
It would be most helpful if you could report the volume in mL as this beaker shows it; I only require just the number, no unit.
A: 350
